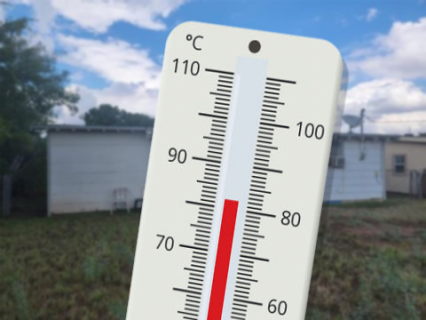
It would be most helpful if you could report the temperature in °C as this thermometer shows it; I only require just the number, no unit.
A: 82
